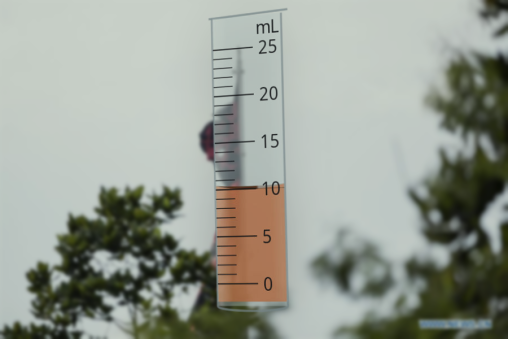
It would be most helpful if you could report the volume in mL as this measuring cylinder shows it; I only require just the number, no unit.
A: 10
